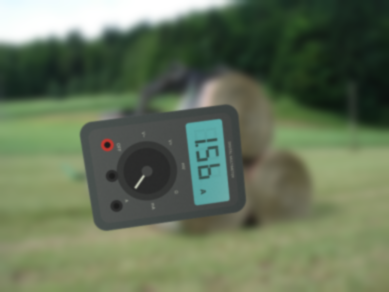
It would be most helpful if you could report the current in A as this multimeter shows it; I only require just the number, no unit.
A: 1.56
